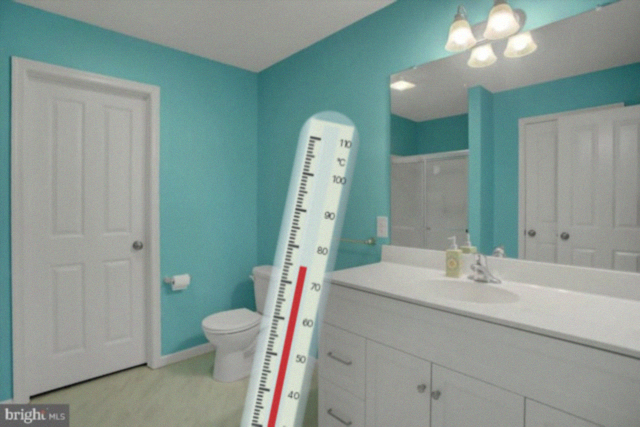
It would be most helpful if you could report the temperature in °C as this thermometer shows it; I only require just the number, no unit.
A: 75
